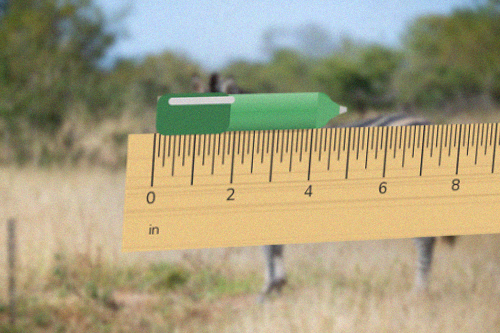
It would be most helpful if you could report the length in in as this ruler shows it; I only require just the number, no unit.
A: 4.875
